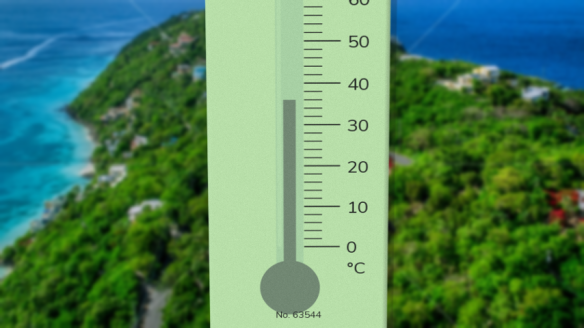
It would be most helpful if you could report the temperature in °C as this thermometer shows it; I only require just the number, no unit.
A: 36
